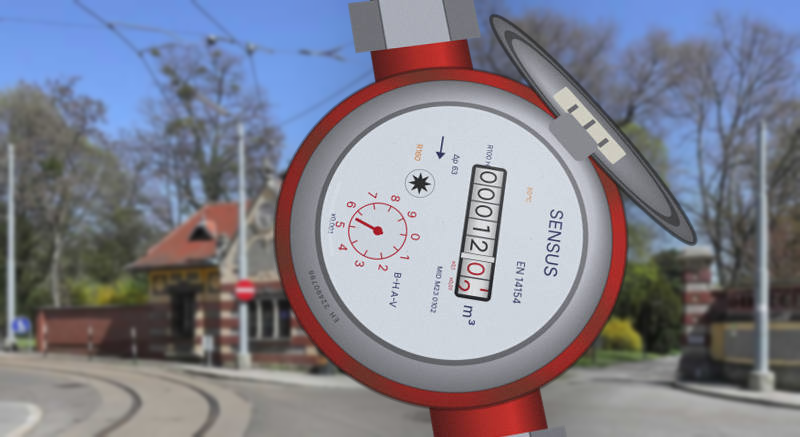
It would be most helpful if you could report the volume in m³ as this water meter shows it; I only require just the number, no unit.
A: 12.015
